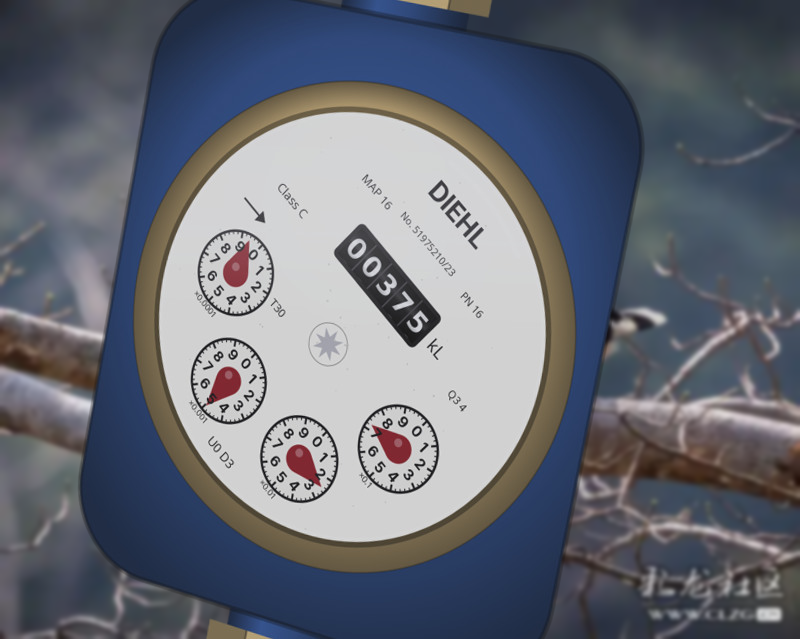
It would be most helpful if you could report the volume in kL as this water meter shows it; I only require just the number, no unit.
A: 375.7249
